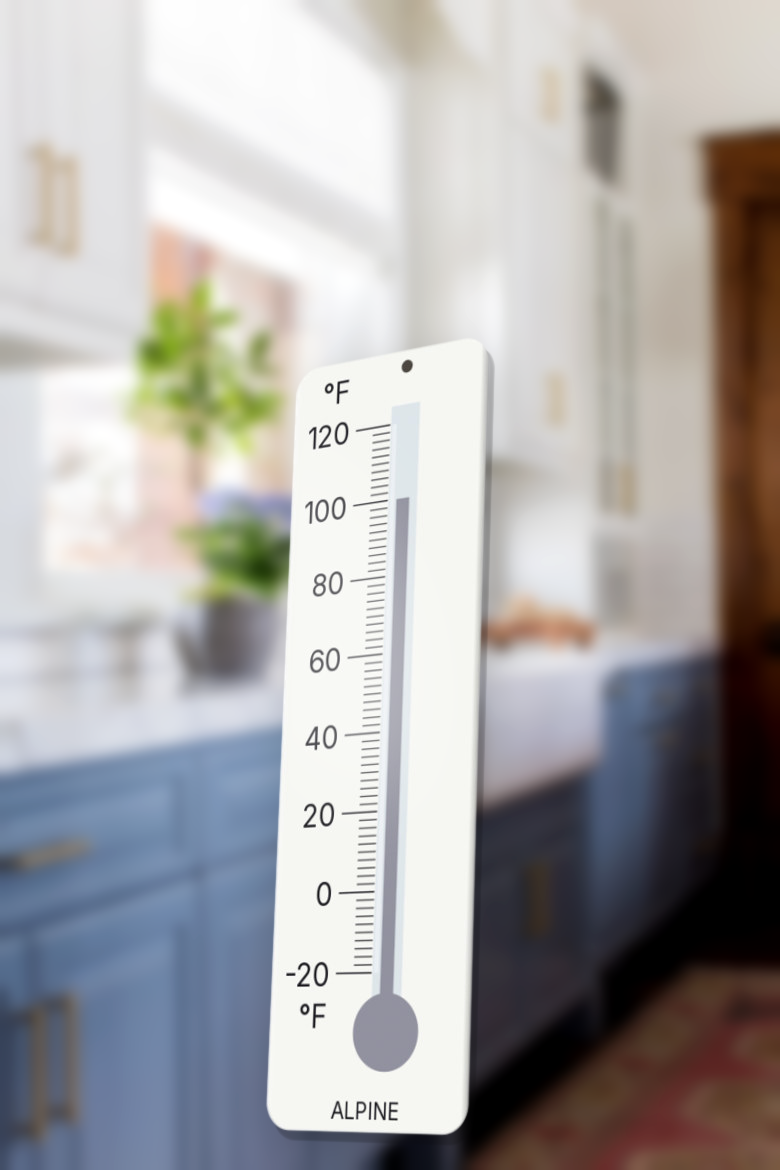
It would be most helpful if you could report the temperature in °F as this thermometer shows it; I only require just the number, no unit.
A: 100
